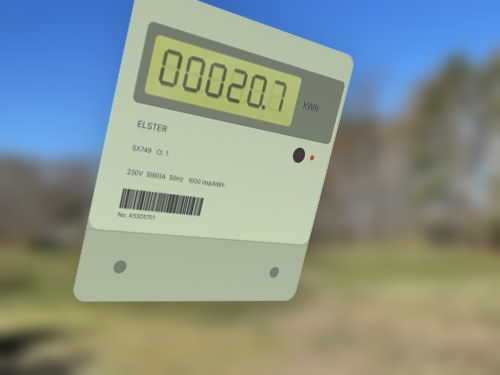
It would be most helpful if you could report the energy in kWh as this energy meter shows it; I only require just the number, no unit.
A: 20.7
